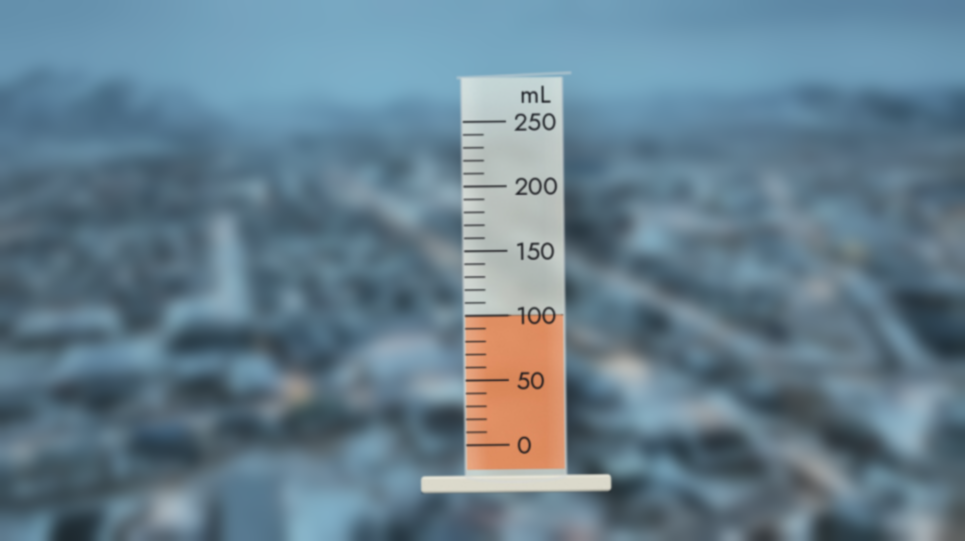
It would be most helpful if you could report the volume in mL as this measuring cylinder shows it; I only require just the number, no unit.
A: 100
